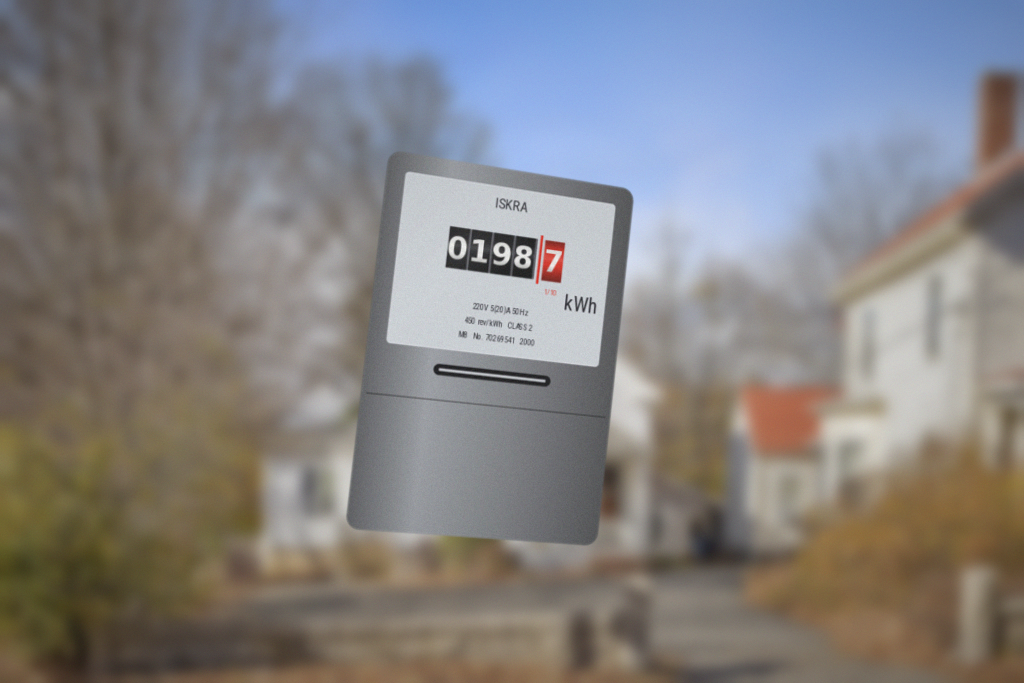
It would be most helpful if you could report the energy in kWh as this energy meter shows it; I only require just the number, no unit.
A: 198.7
